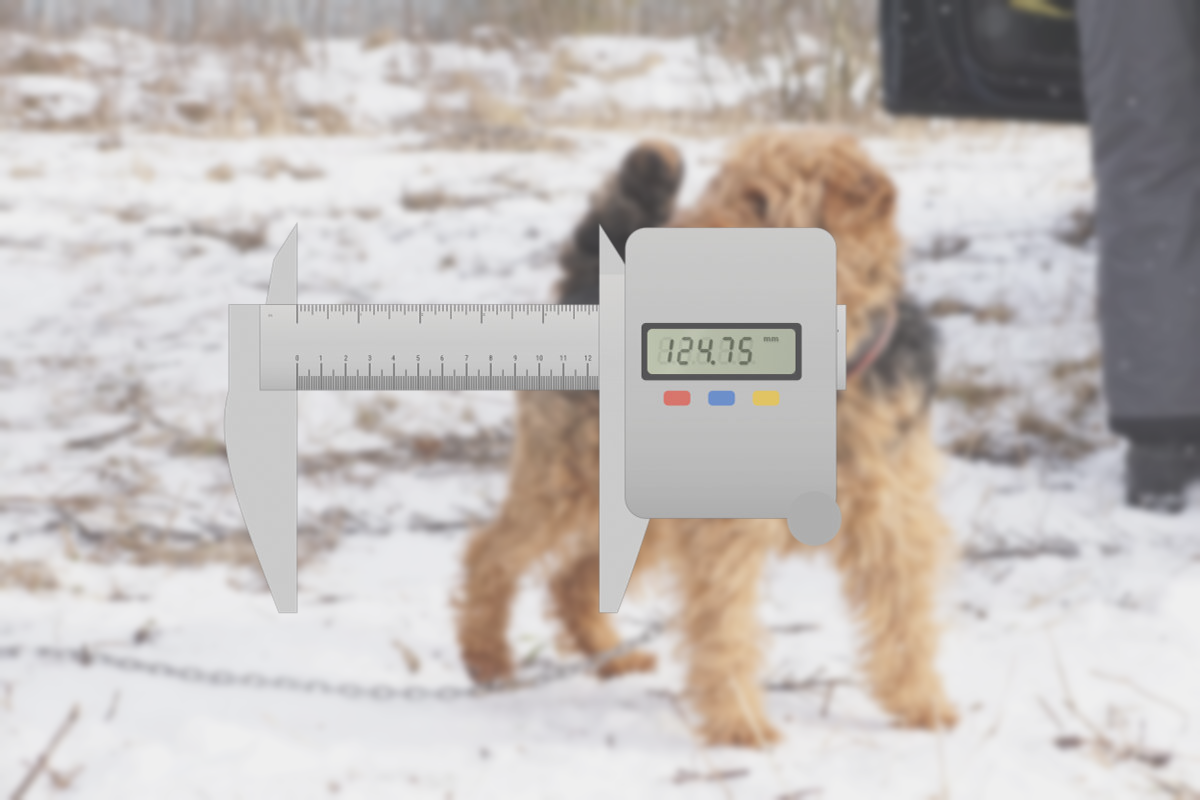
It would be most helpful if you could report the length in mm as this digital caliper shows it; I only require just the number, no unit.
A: 124.75
